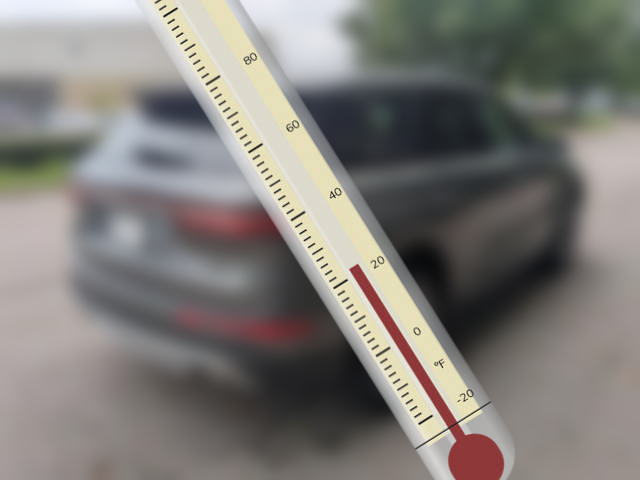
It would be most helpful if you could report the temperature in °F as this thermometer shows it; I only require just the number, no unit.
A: 22
